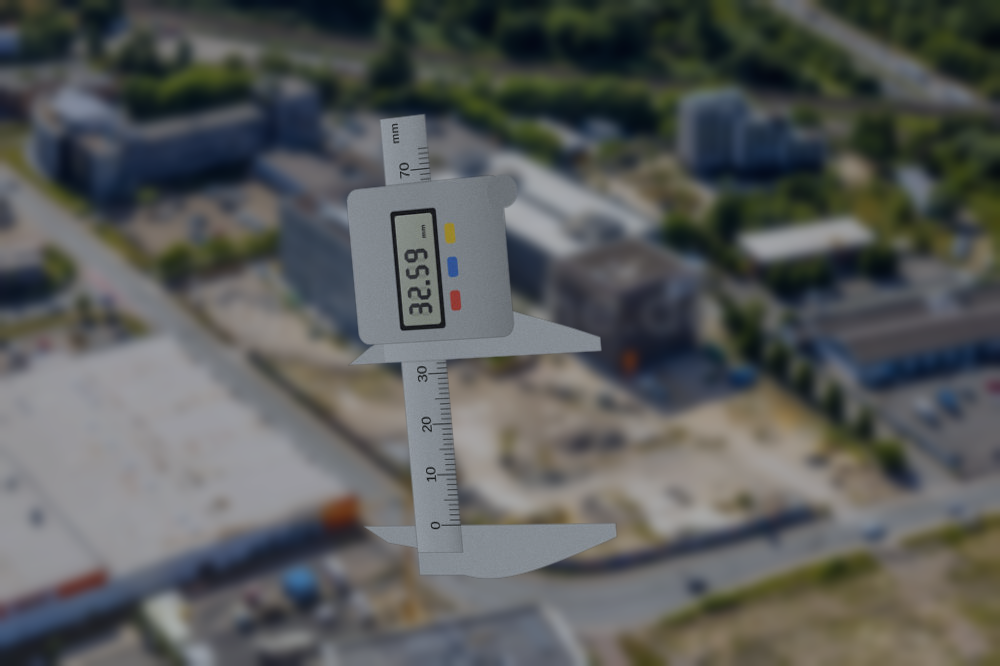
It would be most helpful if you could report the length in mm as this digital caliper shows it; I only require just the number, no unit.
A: 32.59
